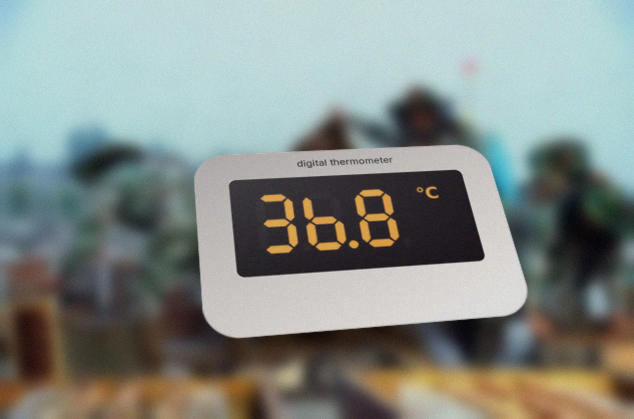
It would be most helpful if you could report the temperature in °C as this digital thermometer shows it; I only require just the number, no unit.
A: 36.8
